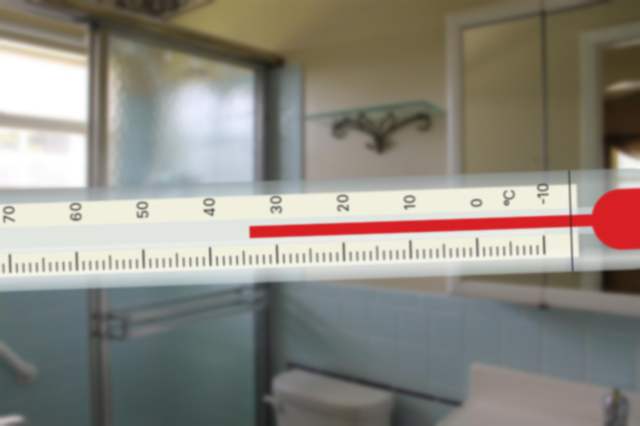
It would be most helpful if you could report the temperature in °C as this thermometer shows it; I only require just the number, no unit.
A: 34
